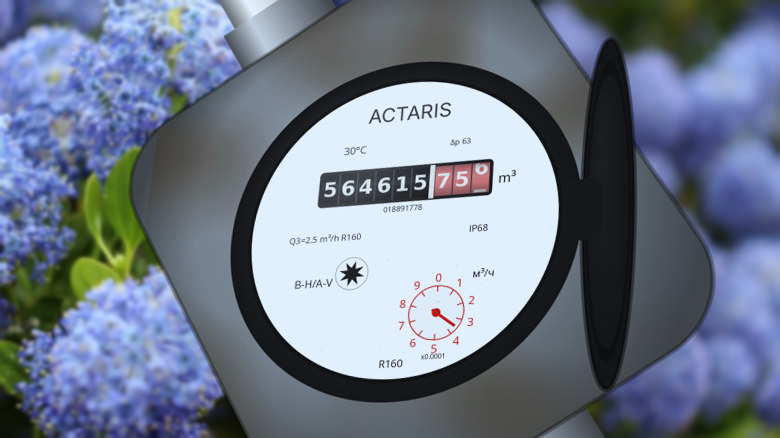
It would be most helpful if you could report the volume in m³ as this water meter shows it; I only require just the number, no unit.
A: 564615.7563
